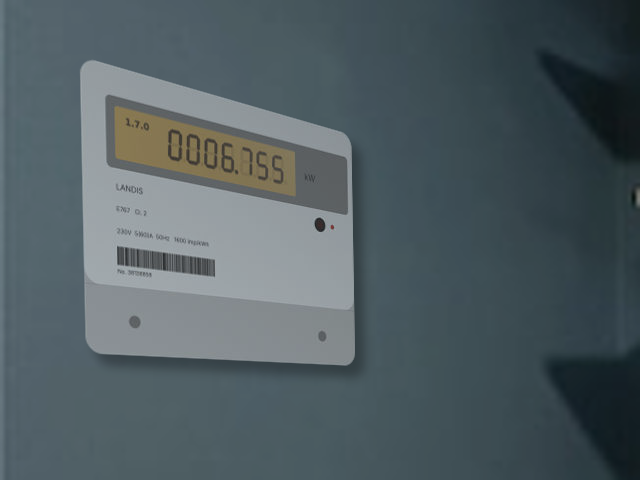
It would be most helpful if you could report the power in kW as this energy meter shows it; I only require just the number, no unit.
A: 6.755
